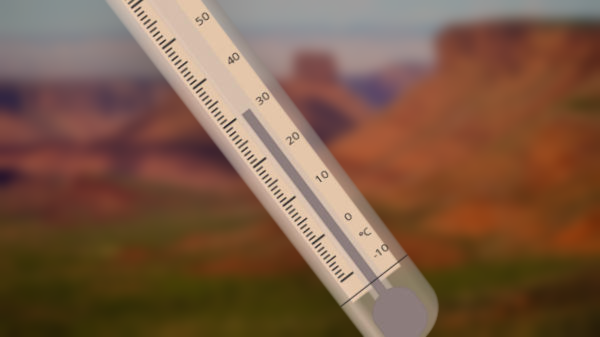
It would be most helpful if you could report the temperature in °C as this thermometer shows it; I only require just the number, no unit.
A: 30
